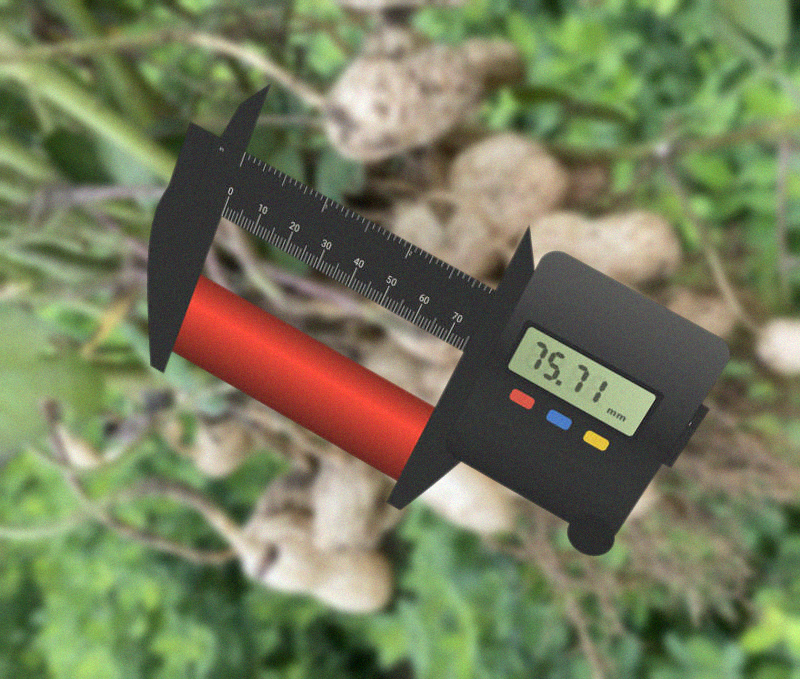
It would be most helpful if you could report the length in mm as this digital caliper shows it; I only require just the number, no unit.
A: 75.71
